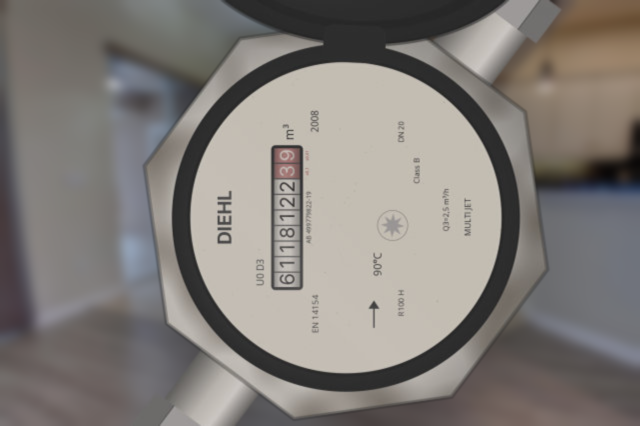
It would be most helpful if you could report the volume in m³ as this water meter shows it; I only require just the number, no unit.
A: 6118122.39
